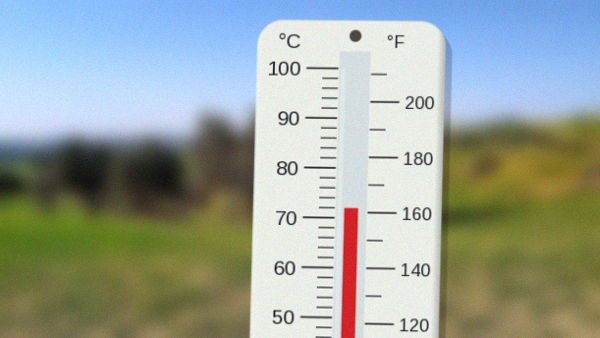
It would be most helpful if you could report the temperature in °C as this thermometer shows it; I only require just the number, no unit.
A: 72
